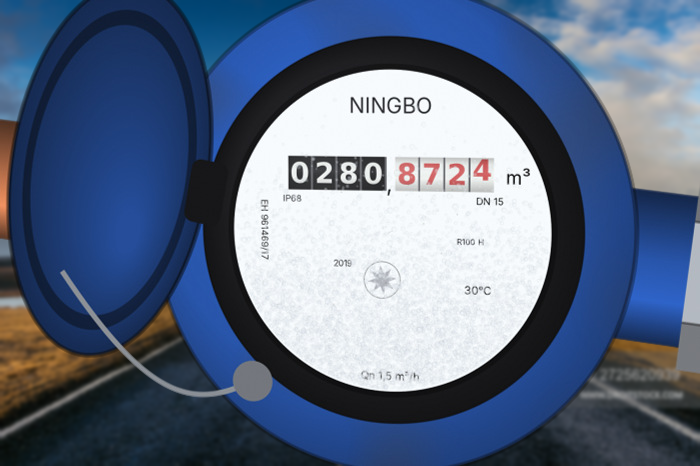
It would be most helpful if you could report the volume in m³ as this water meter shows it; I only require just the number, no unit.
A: 280.8724
